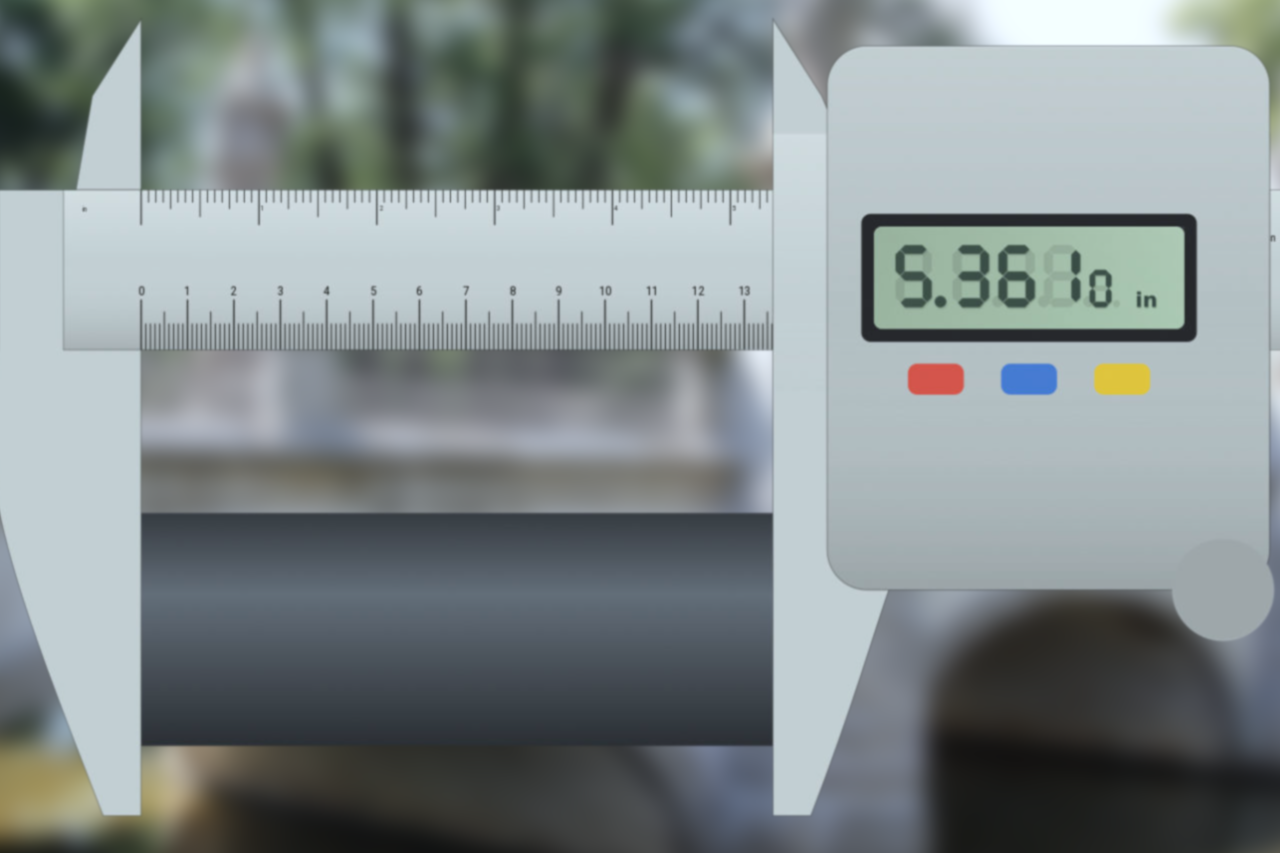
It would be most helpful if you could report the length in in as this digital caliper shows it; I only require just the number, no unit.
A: 5.3610
